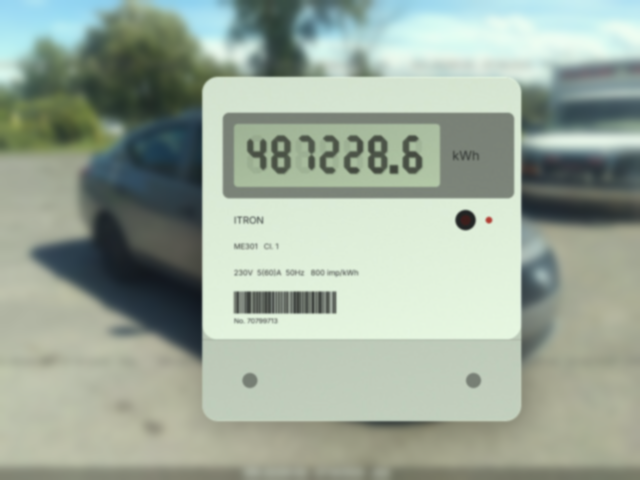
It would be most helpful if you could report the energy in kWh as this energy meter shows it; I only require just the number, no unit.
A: 487228.6
